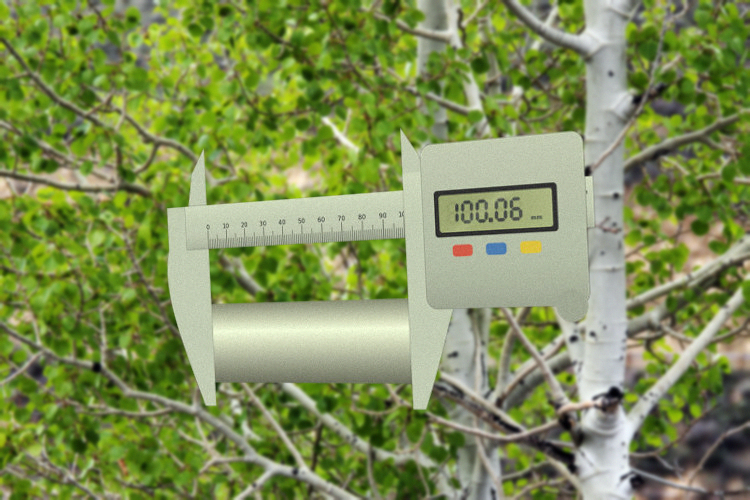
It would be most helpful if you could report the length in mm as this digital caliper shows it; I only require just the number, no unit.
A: 100.06
